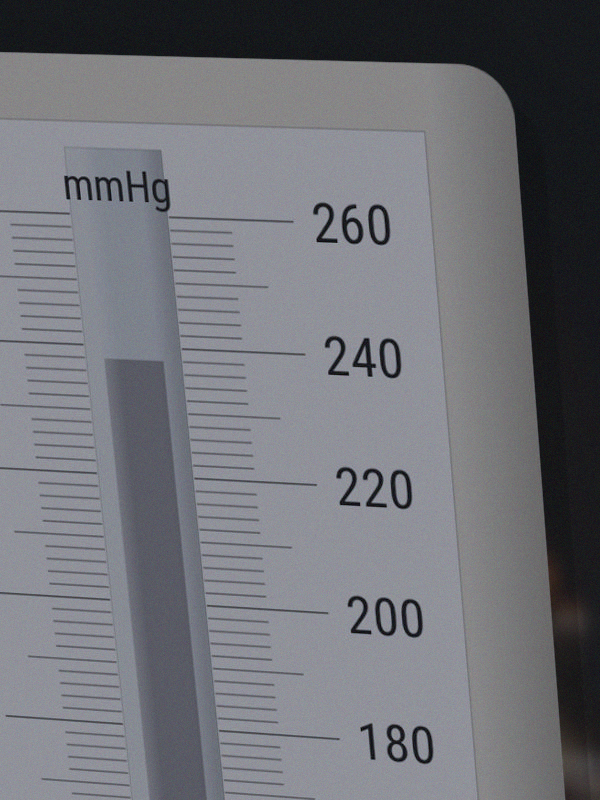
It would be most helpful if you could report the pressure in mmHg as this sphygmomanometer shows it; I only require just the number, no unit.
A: 238
